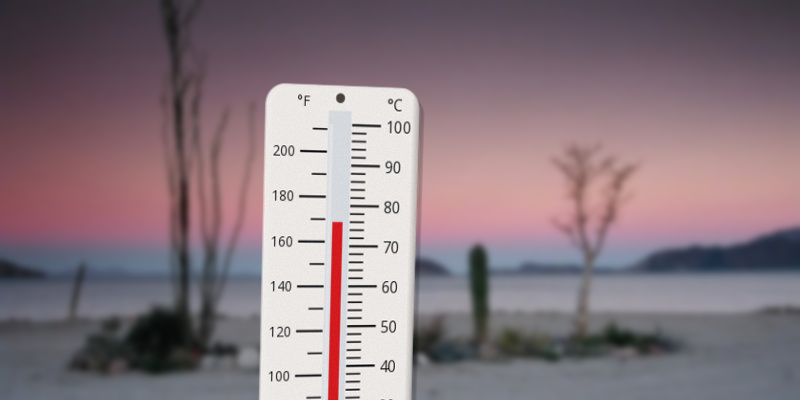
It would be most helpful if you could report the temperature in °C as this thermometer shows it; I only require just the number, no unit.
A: 76
